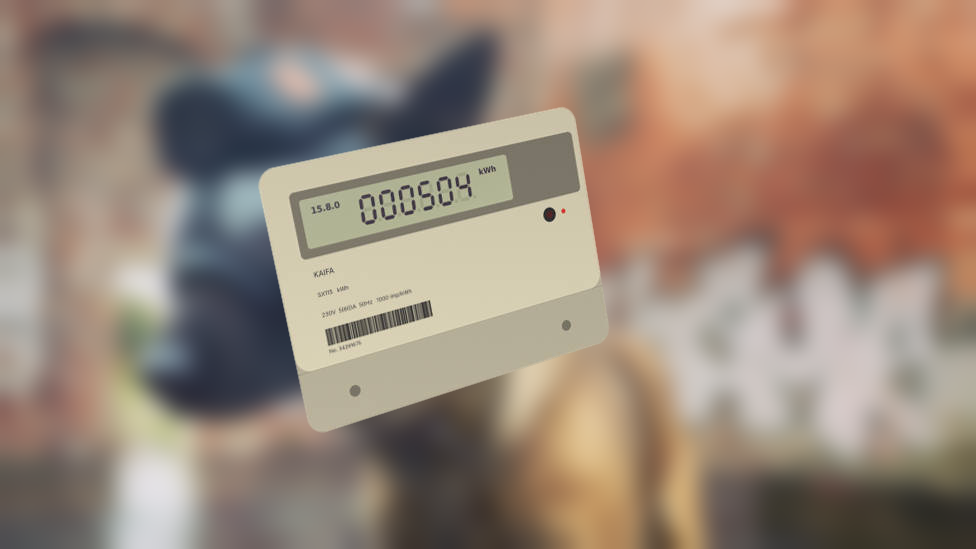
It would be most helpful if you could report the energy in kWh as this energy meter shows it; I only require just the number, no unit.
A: 504
